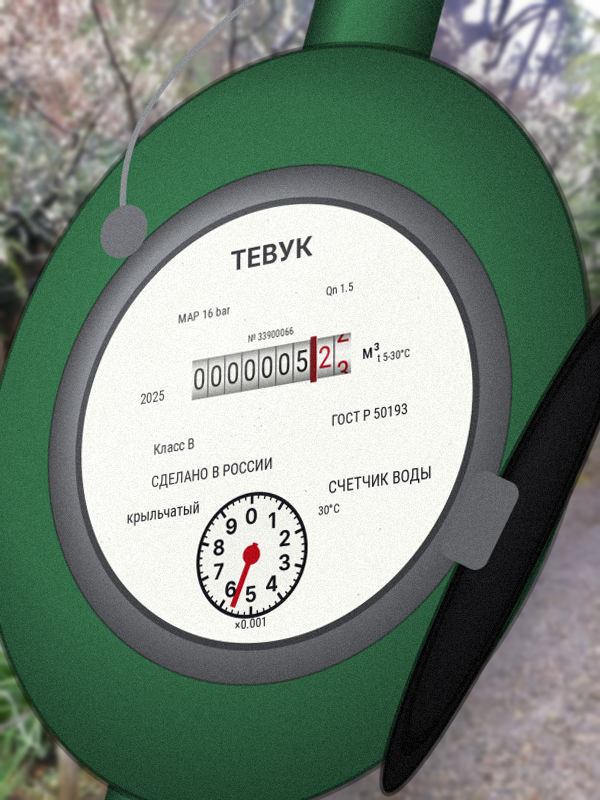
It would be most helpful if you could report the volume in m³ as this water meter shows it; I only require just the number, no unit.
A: 5.225
